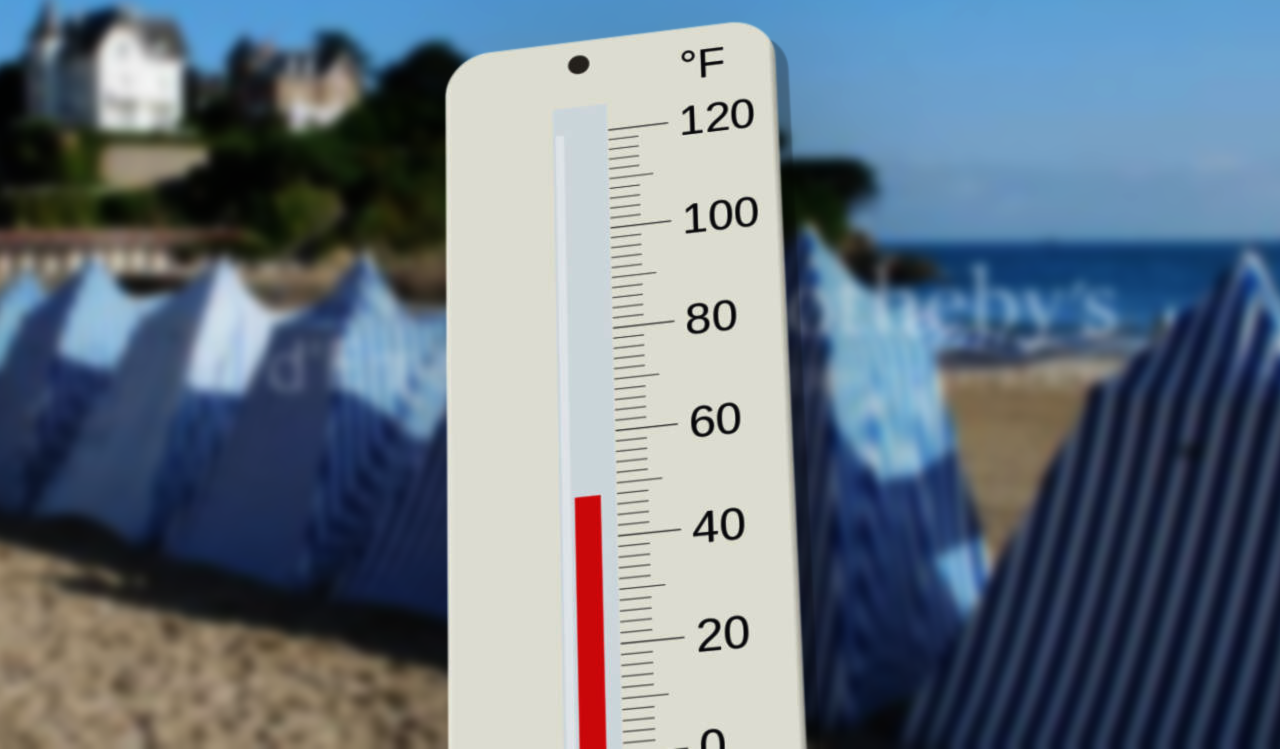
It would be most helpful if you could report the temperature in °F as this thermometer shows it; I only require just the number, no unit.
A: 48
